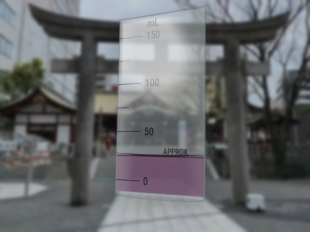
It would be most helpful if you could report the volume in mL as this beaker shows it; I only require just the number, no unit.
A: 25
